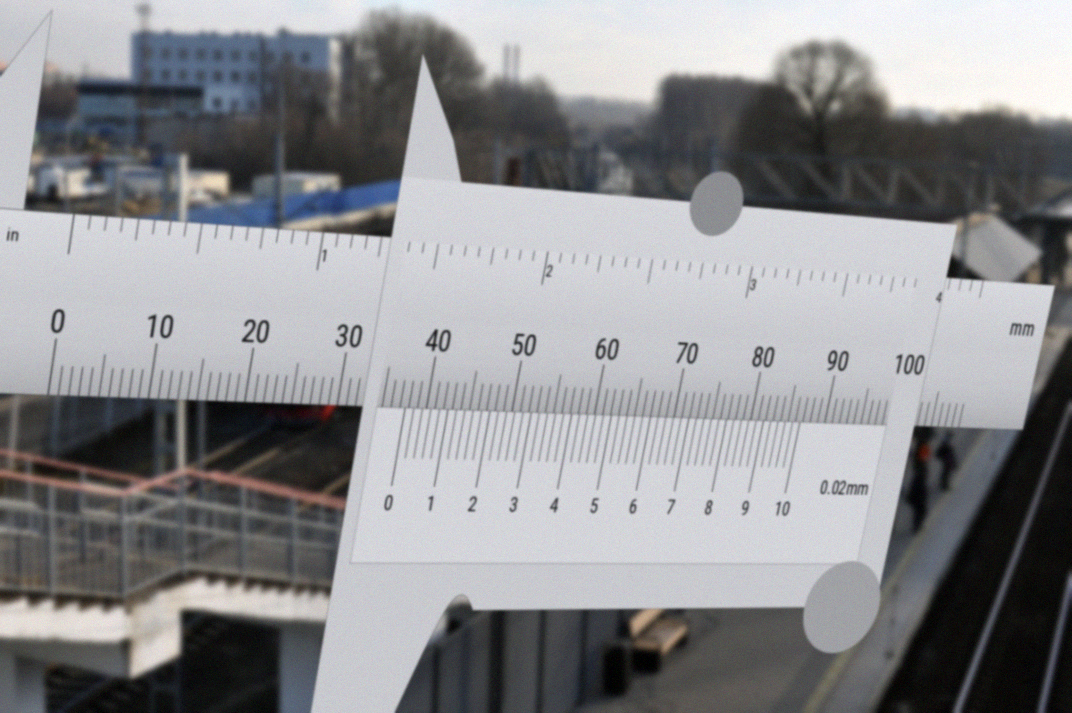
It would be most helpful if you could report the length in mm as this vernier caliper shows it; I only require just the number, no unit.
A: 37.6
